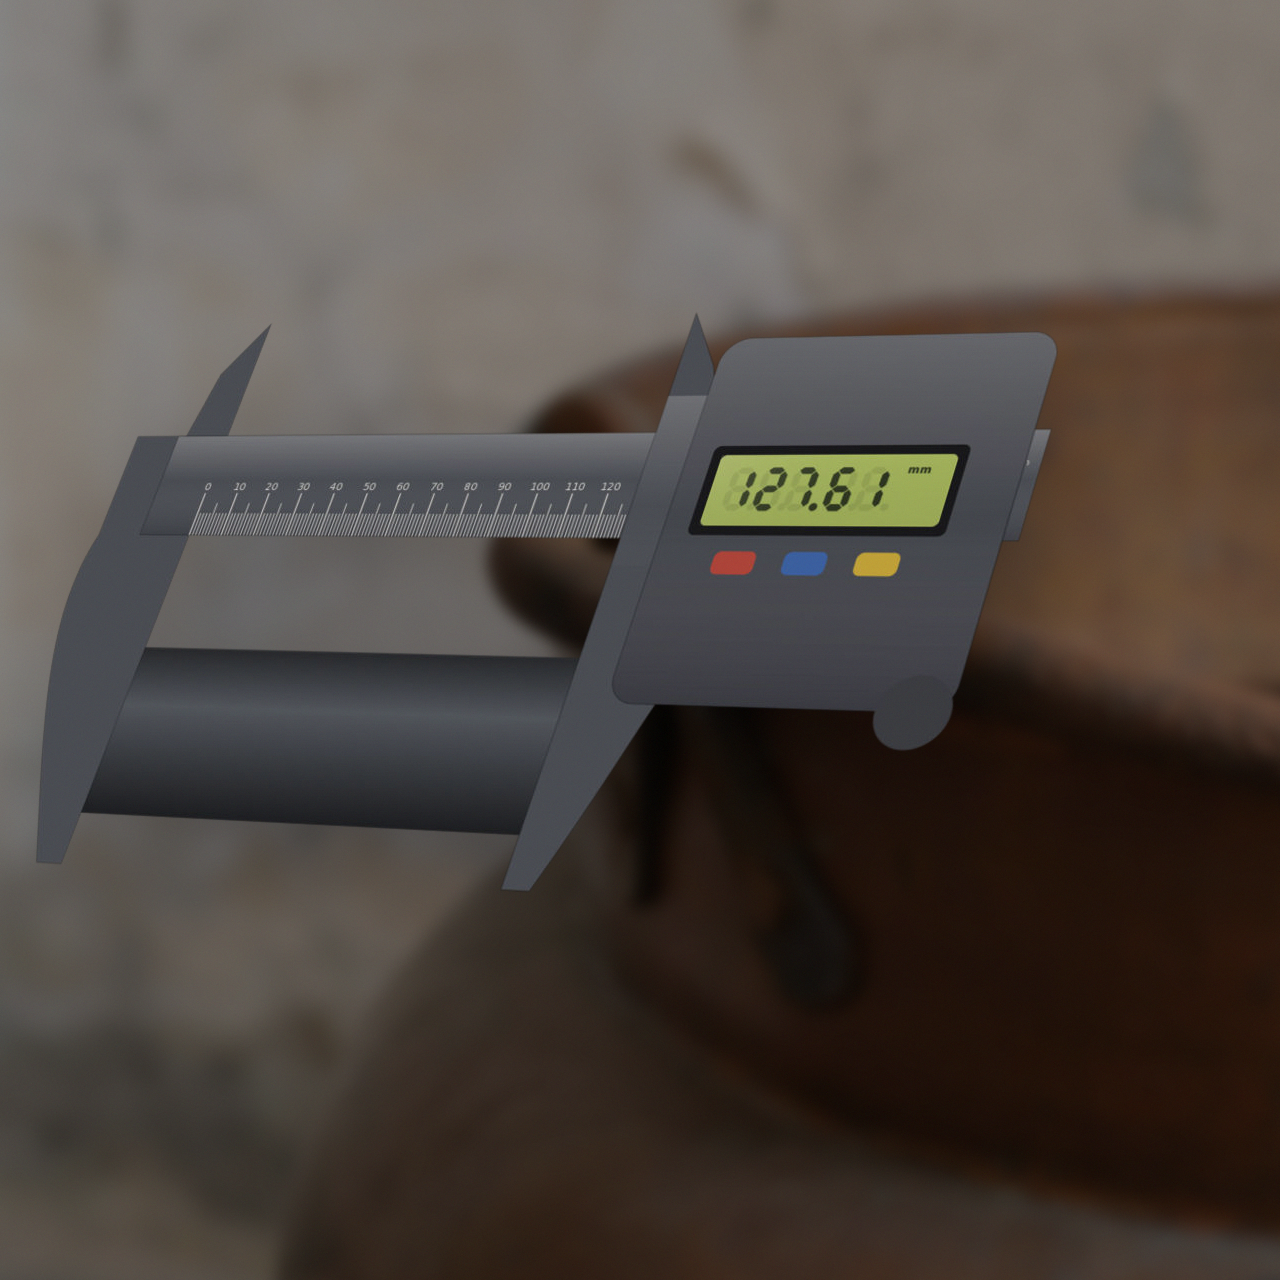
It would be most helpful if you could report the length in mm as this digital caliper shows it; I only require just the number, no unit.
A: 127.61
